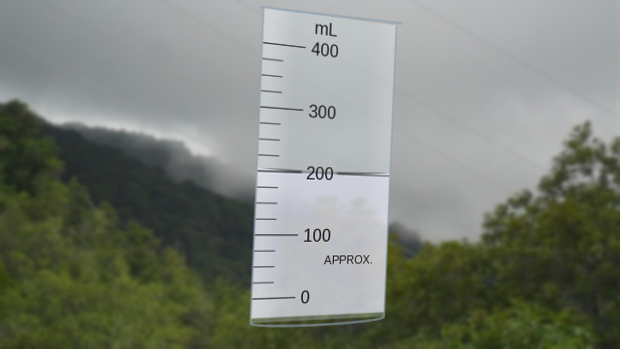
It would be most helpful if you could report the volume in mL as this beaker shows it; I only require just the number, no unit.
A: 200
